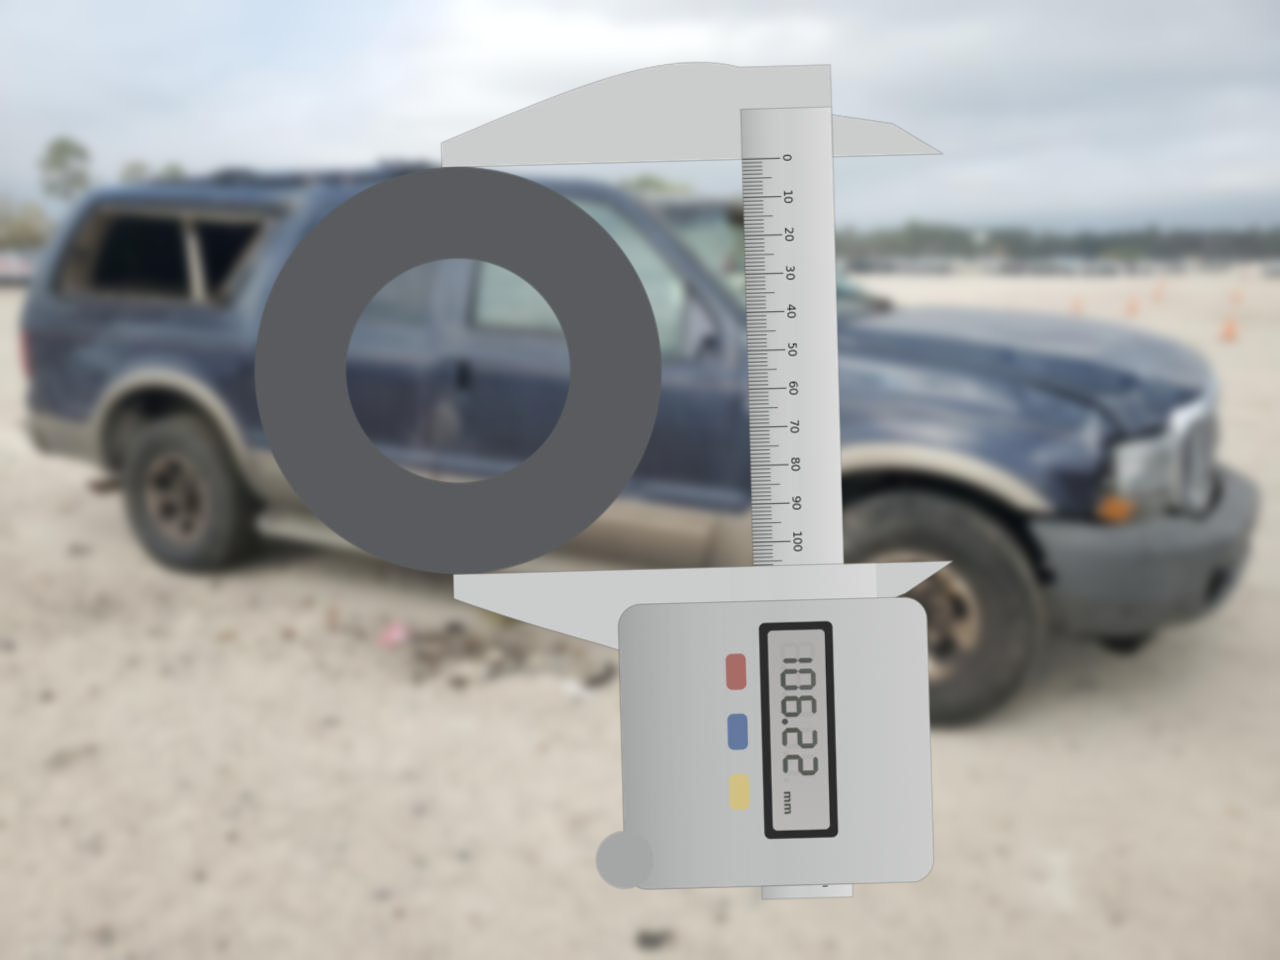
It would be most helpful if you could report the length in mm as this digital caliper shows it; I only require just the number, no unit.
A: 106.22
